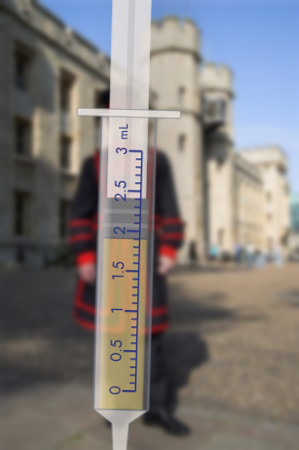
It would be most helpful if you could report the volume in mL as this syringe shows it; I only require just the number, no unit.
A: 1.9
